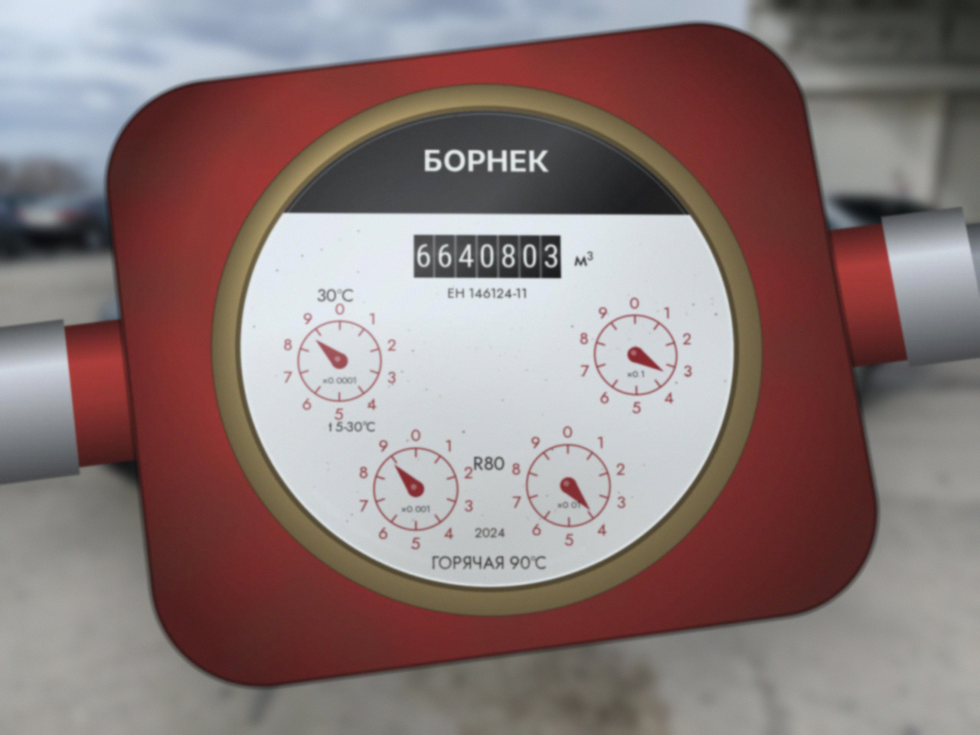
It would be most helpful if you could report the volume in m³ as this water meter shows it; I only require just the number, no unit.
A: 6640803.3388
